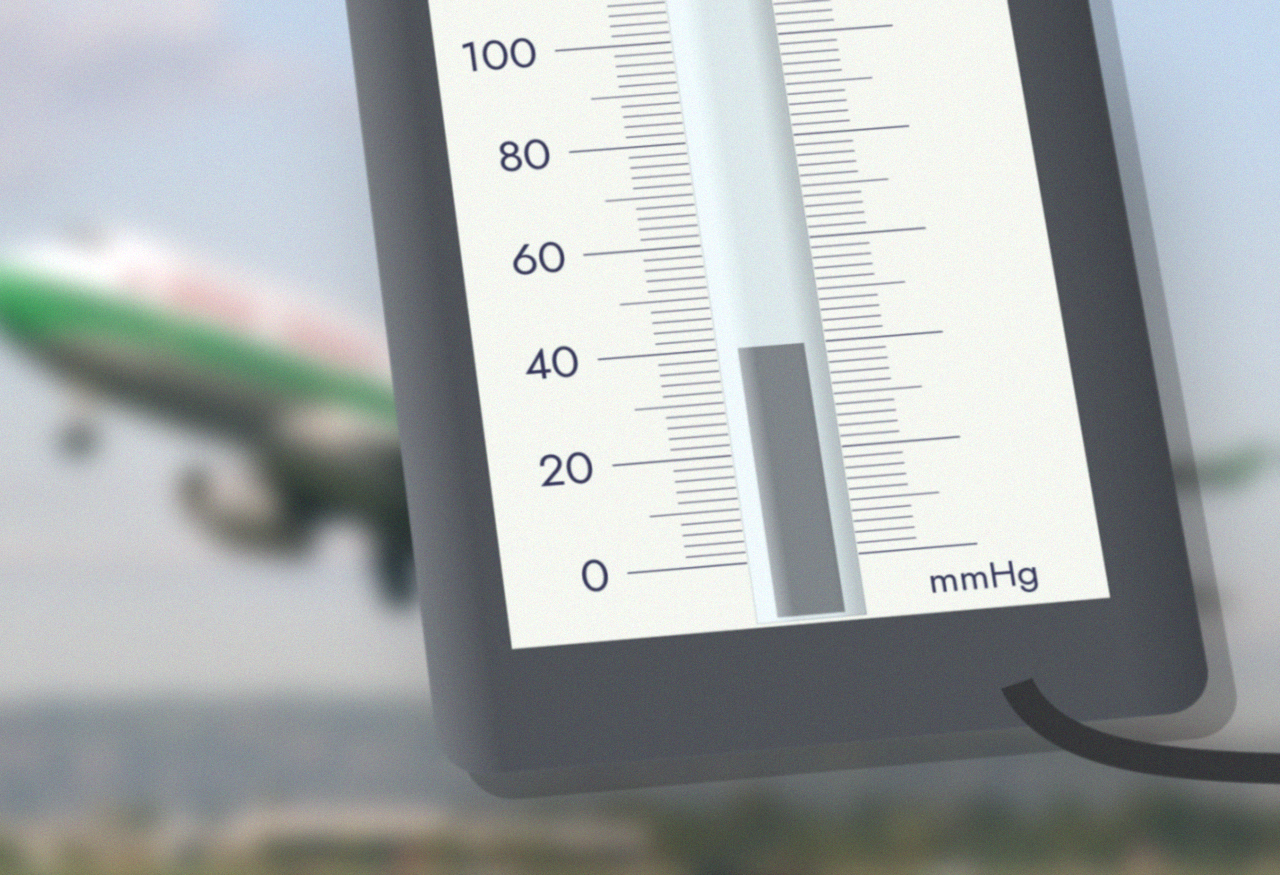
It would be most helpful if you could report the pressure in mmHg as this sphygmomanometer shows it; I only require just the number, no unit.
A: 40
